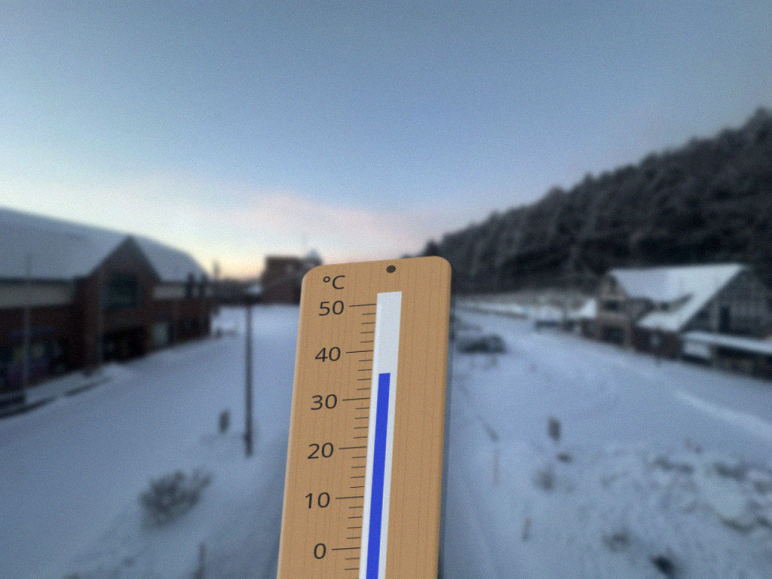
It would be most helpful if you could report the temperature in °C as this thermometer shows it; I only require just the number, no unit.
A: 35
